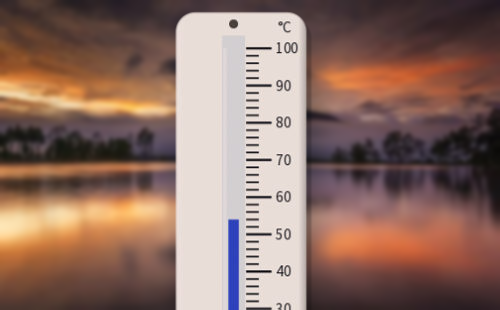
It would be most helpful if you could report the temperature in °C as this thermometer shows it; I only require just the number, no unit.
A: 54
